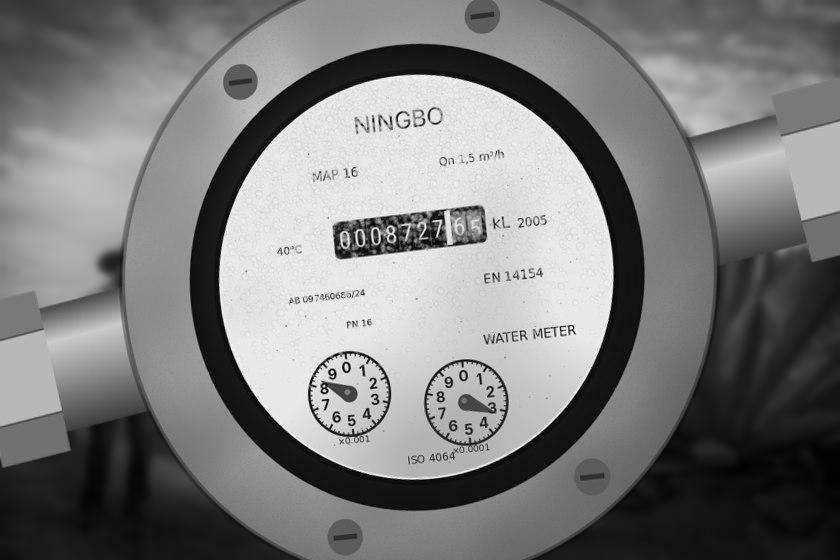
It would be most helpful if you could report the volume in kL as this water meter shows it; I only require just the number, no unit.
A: 8727.6483
